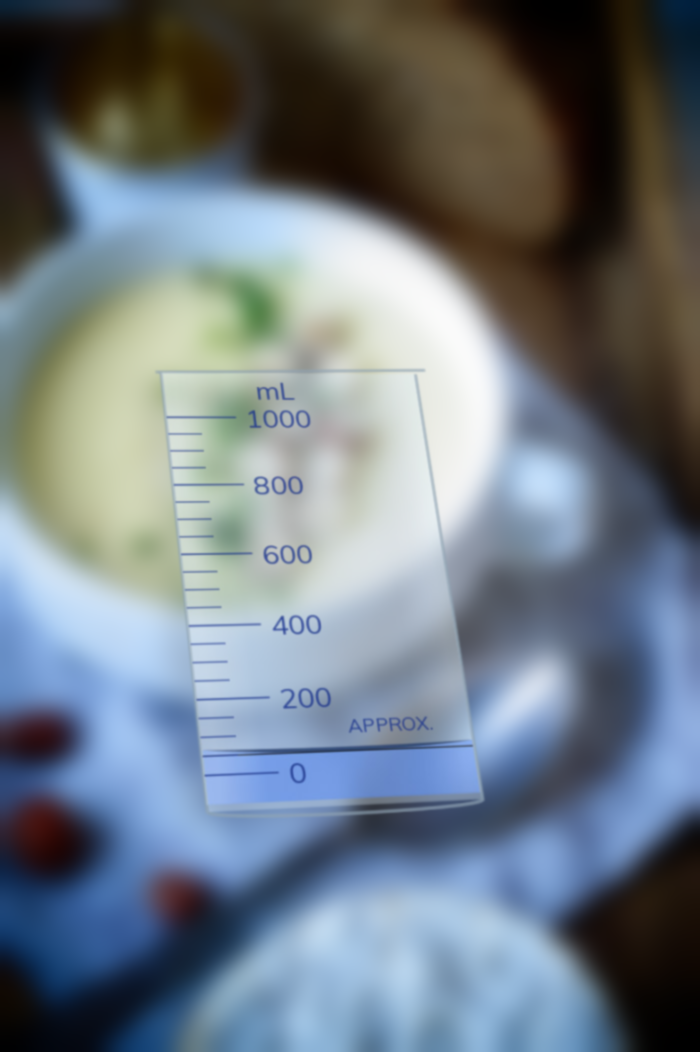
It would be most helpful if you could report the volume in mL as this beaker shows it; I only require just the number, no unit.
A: 50
